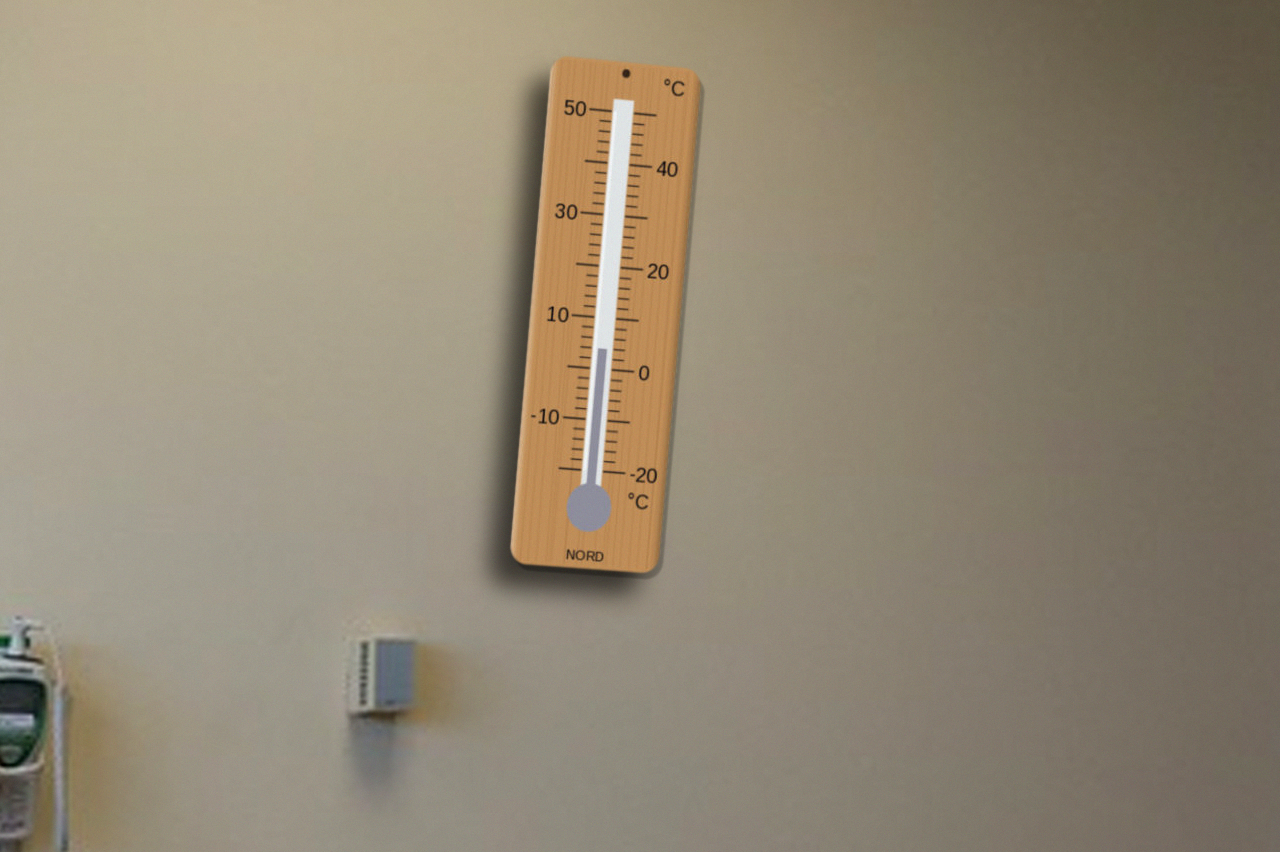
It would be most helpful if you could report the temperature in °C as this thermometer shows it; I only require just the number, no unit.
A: 4
